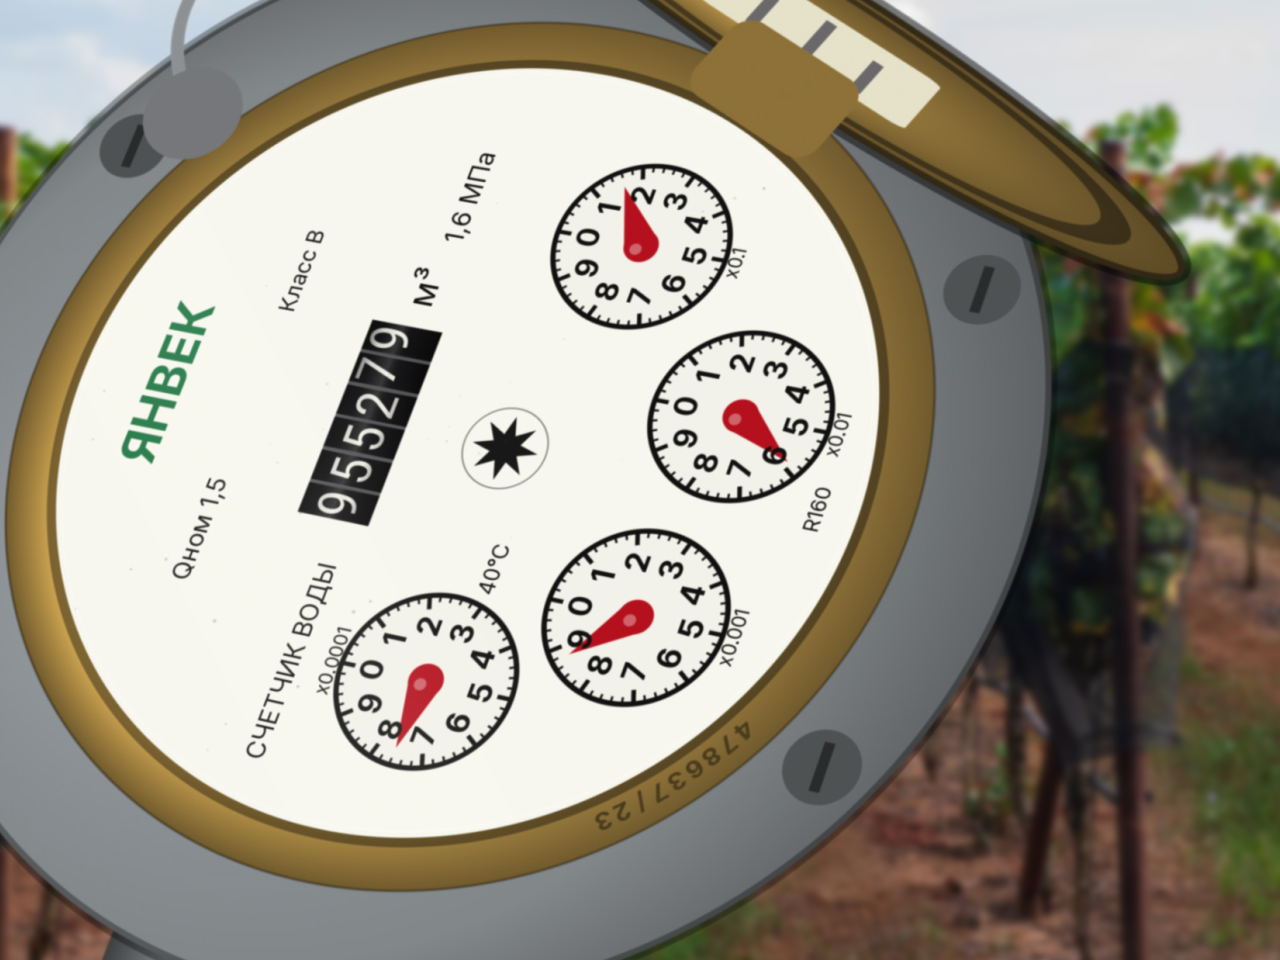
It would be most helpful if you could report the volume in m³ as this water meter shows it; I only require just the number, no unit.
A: 955279.1587
